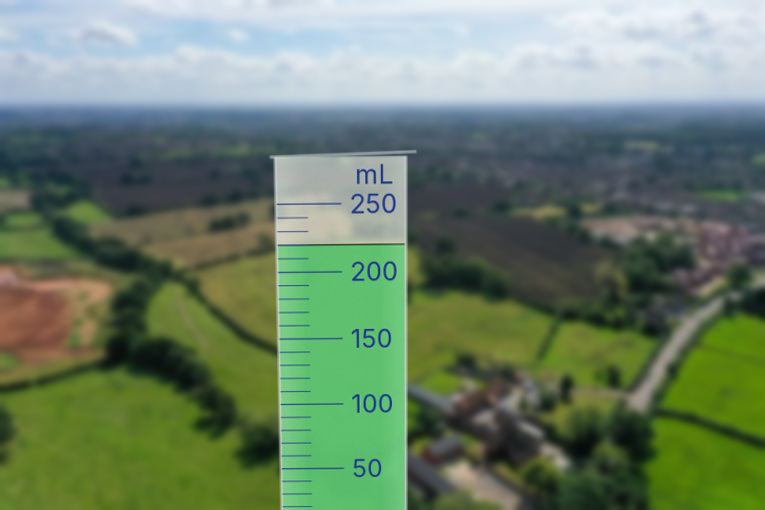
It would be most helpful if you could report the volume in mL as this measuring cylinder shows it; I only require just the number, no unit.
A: 220
